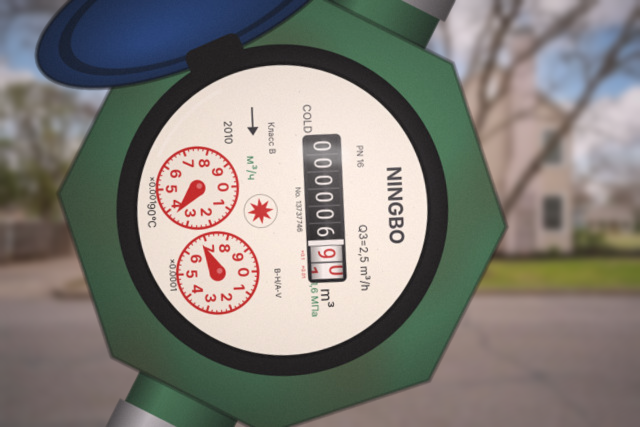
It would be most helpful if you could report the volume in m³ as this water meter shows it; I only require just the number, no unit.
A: 6.9036
